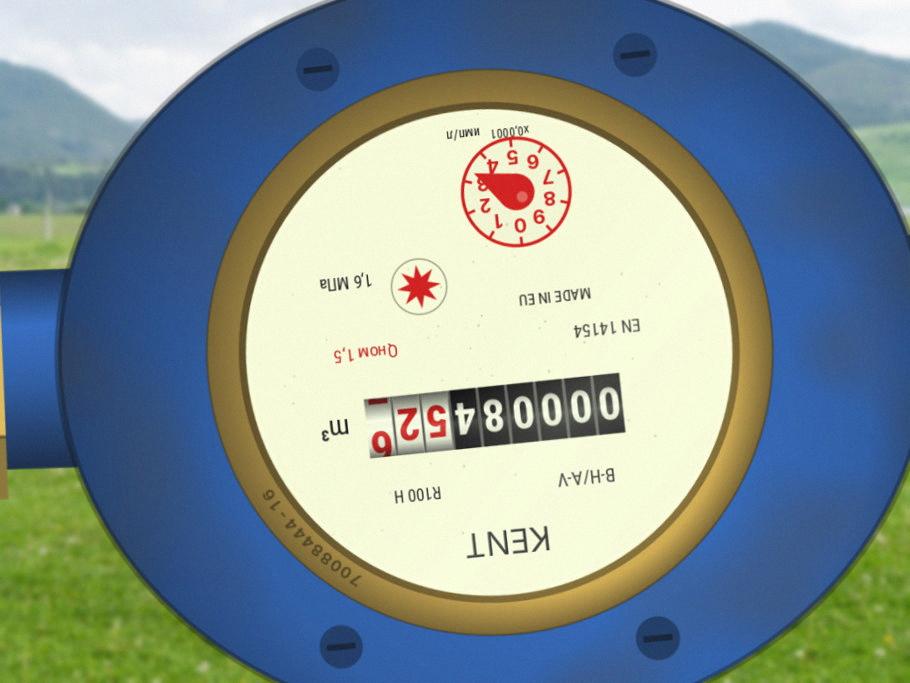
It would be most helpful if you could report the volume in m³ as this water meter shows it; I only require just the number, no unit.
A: 84.5263
